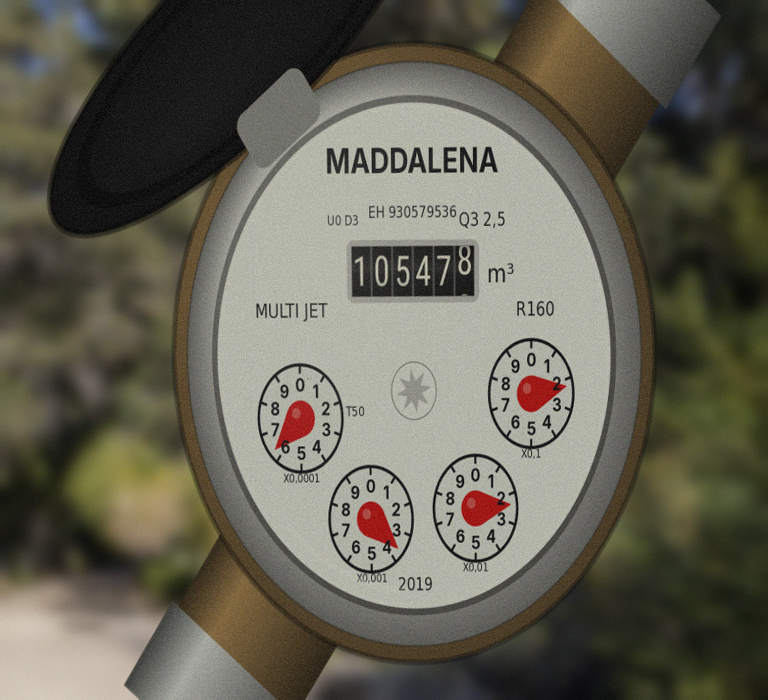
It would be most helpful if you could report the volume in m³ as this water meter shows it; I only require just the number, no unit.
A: 105478.2236
